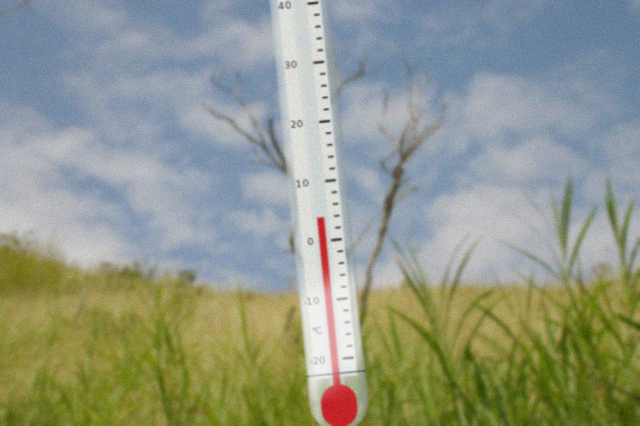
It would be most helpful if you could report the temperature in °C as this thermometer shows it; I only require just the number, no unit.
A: 4
